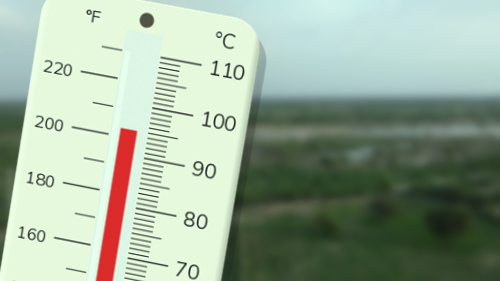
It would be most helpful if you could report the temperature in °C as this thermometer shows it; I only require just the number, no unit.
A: 95
